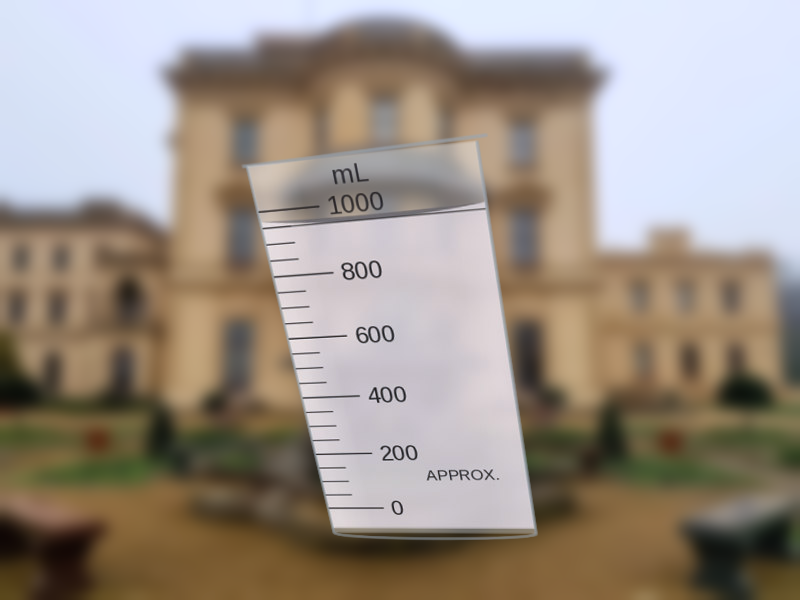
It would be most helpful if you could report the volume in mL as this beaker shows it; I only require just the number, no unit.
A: 950
